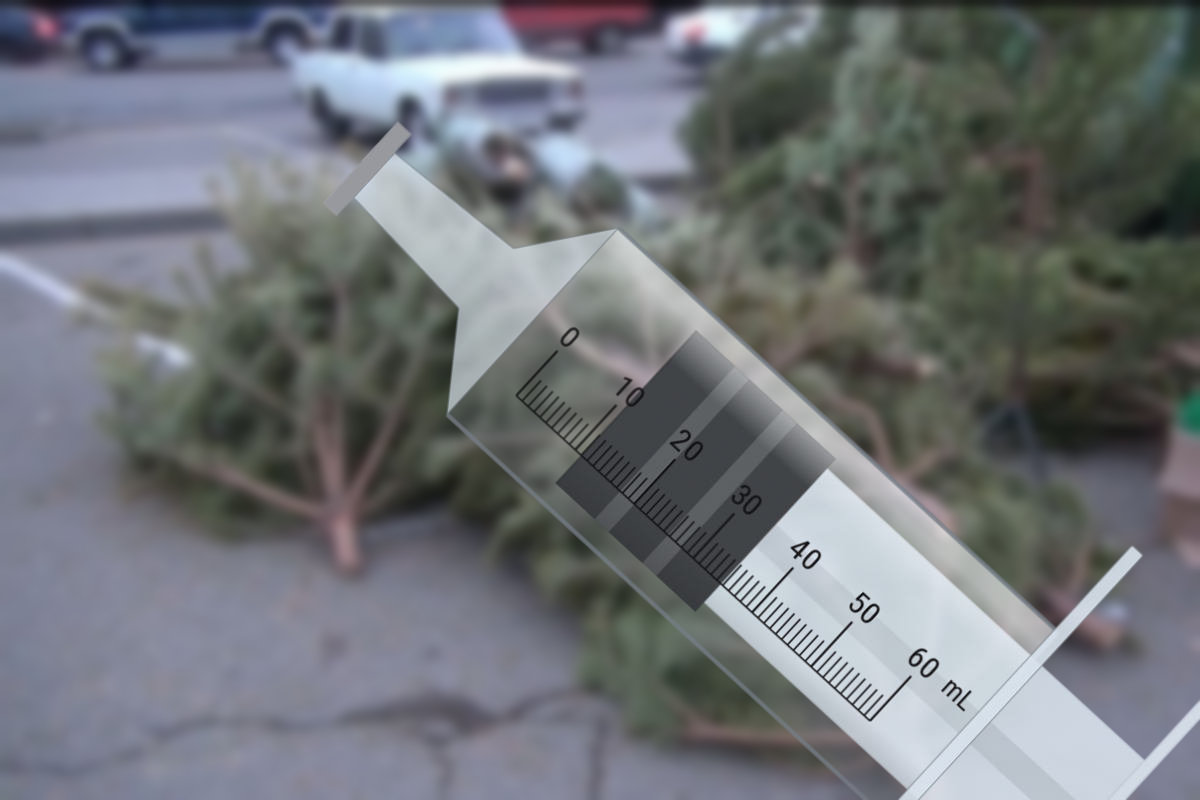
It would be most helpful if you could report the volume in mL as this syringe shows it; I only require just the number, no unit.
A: 11
